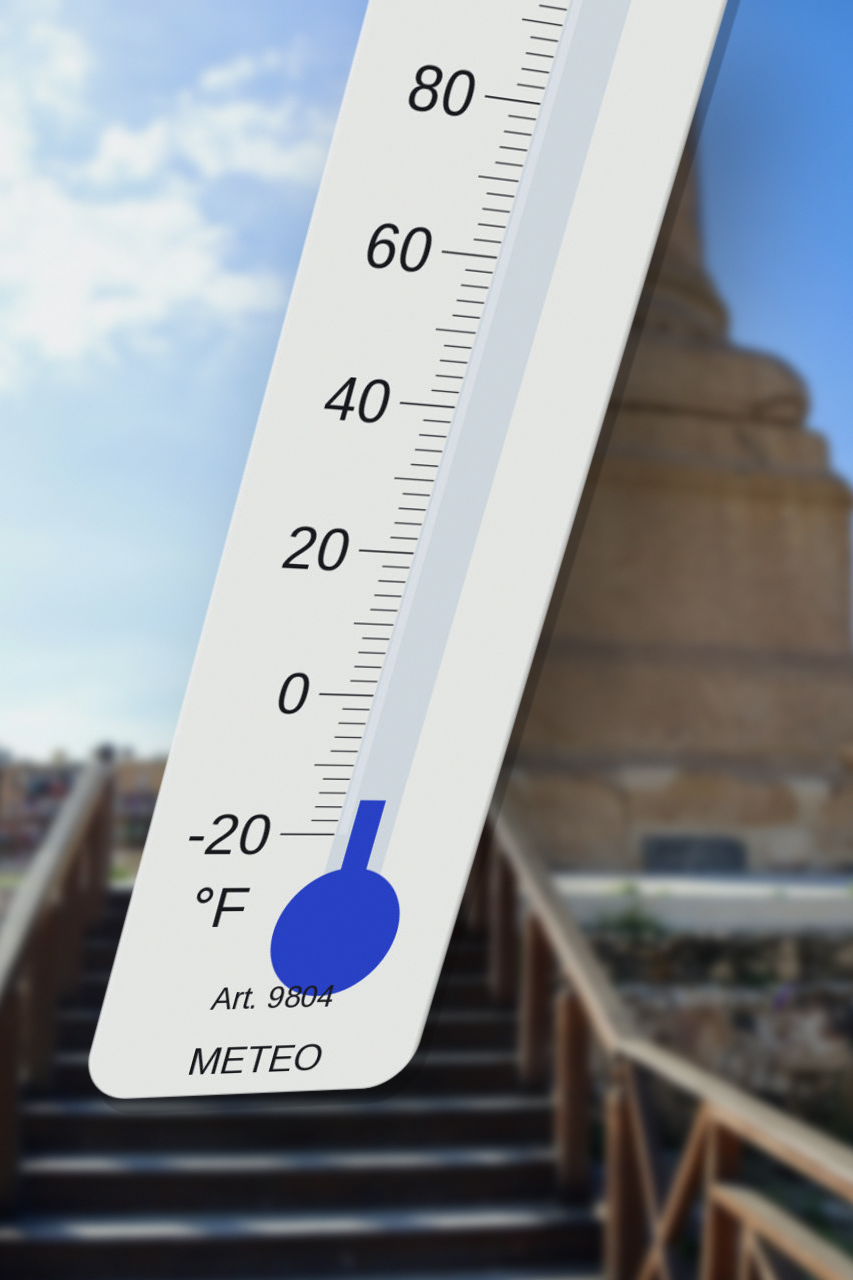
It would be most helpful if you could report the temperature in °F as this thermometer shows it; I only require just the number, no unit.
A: -15
